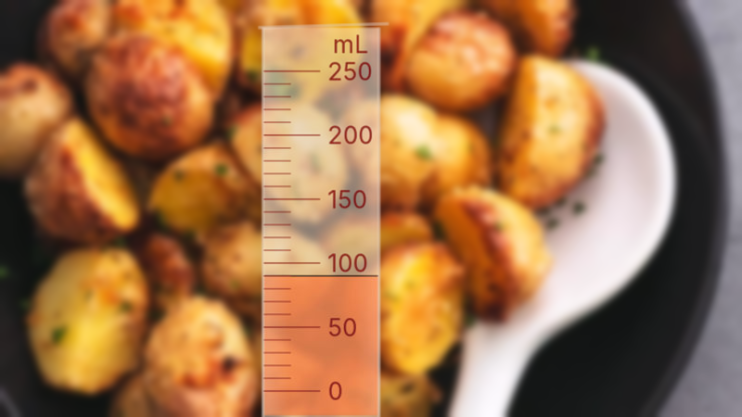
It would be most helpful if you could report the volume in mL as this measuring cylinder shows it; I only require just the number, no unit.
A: 90
